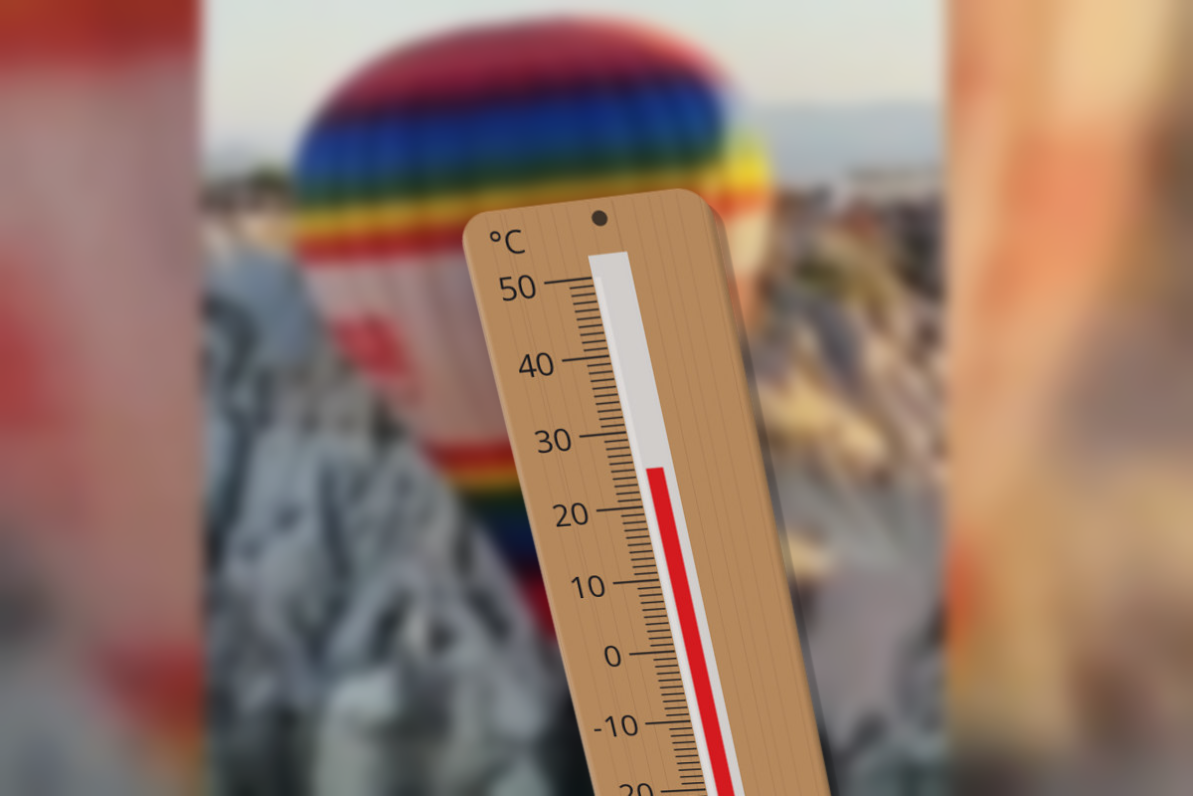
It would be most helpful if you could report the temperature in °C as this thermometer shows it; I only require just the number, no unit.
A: 25
